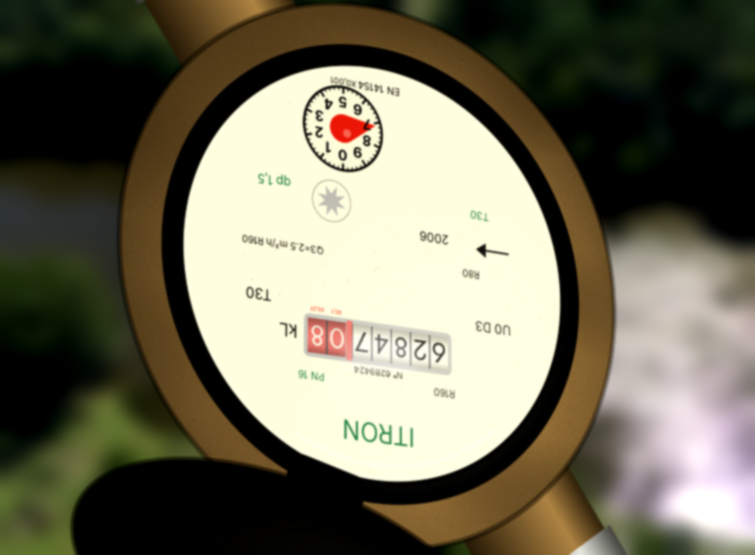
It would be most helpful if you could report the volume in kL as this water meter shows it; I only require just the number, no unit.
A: 62847.087
